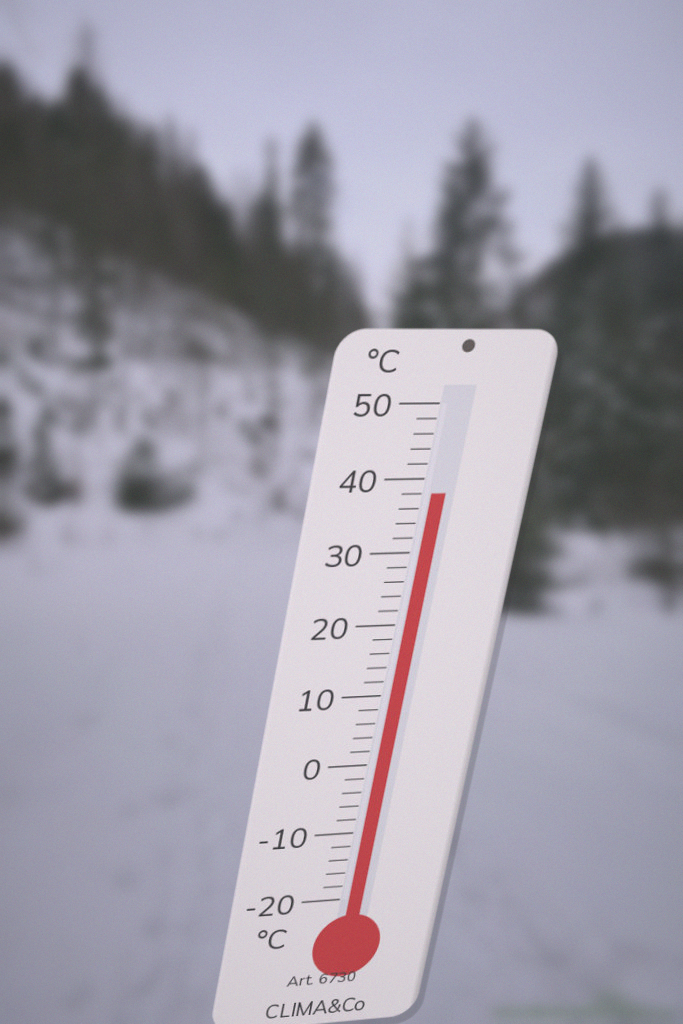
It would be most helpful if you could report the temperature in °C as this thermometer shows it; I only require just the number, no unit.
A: 38
